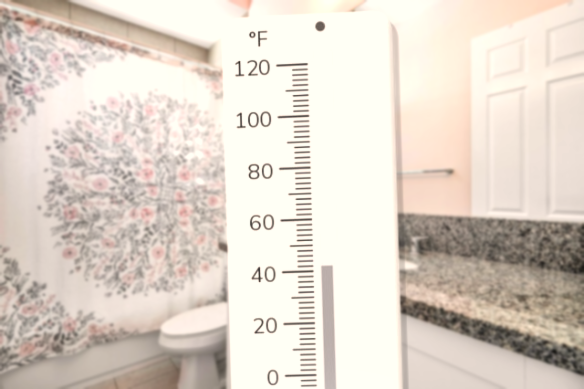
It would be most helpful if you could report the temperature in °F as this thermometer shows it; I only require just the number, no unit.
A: 42
